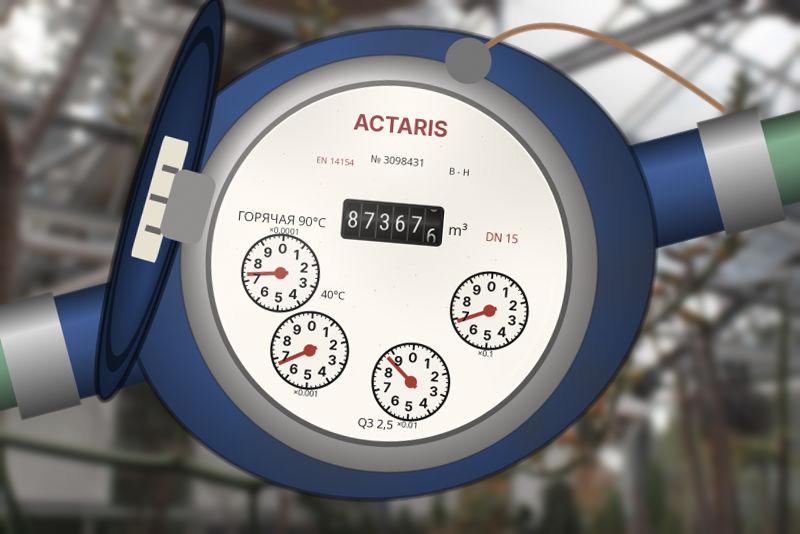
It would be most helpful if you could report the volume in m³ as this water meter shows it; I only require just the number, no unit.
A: 873675.6867
